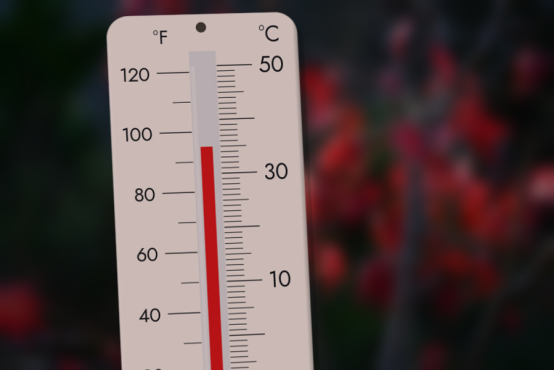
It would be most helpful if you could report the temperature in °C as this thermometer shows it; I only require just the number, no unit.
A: 35
